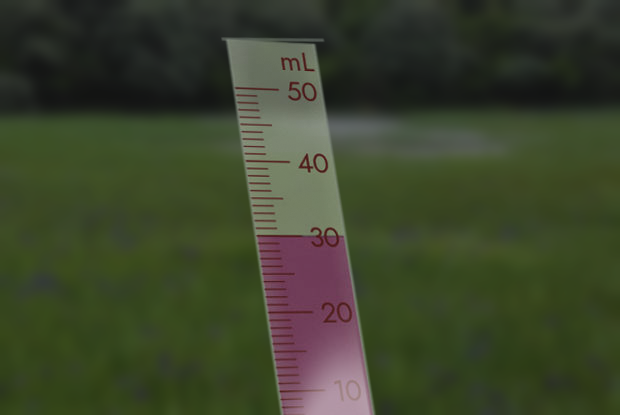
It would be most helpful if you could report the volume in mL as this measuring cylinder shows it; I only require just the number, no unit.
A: 30
